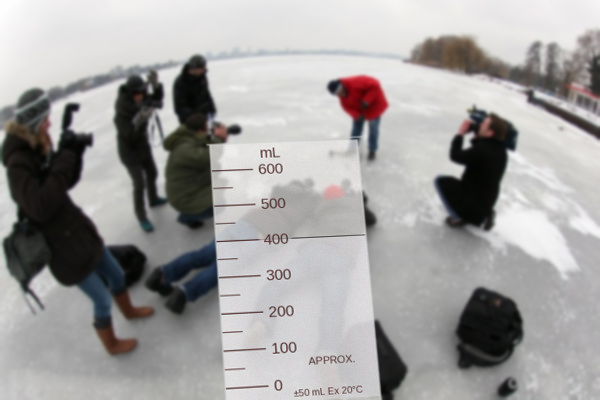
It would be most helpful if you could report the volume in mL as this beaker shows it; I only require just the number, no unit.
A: 400
